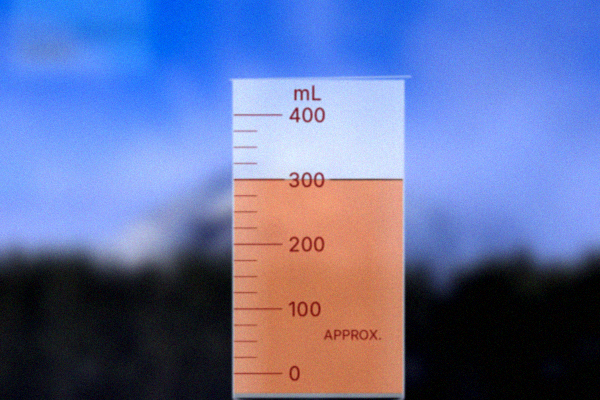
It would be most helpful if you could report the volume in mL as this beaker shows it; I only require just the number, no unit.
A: 300
